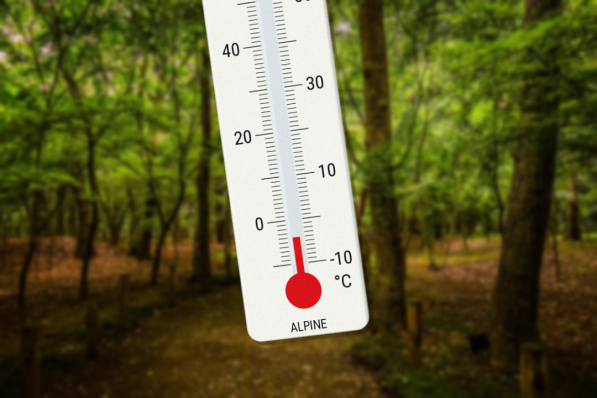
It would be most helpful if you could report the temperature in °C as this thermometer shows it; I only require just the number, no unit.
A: -4
